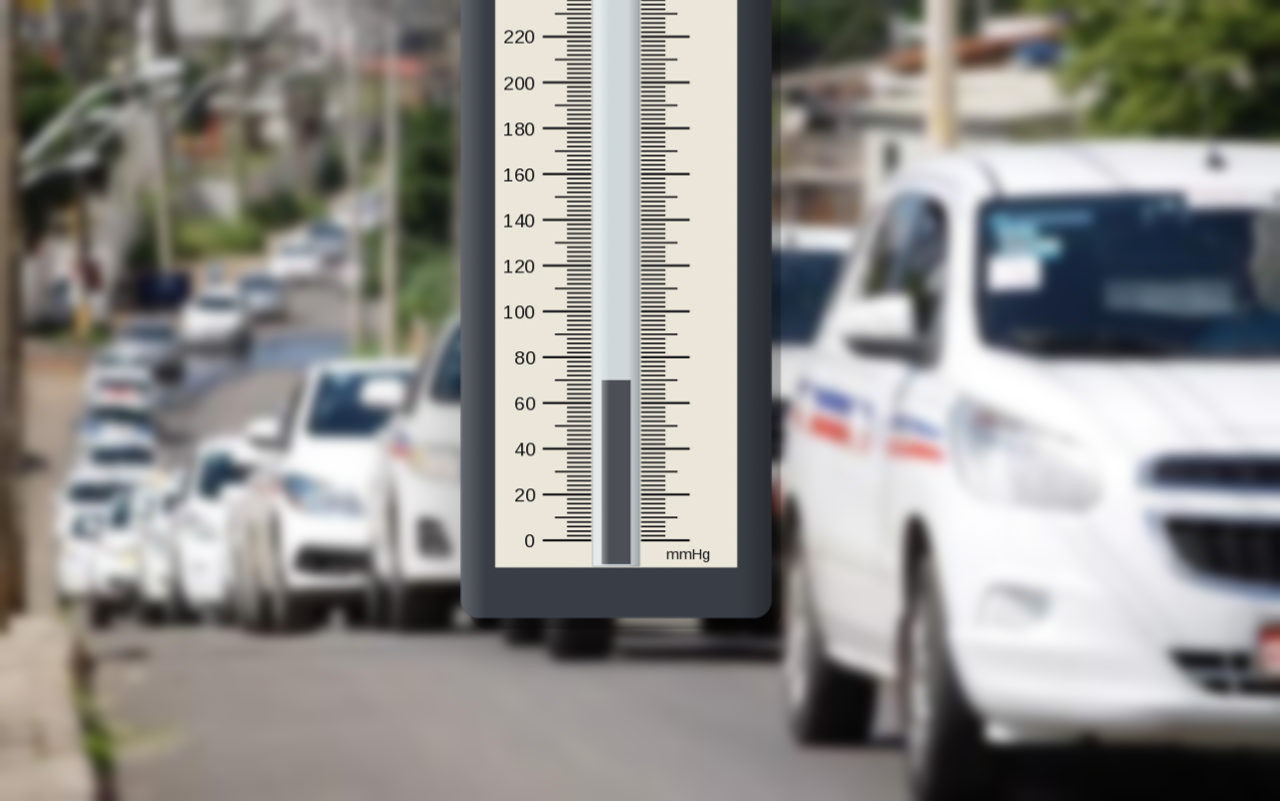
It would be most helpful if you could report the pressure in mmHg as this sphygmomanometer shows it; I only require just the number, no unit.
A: 70
